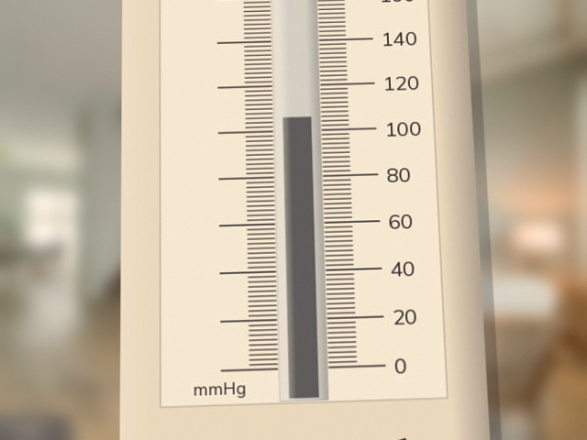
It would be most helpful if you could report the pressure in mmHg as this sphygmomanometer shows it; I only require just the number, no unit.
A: 106
